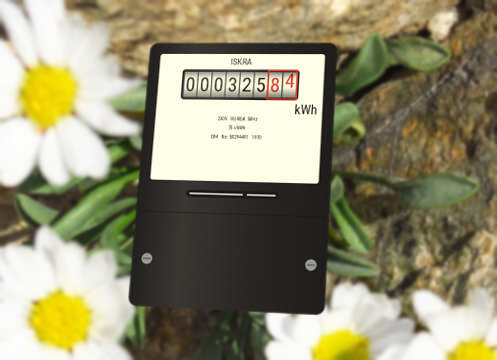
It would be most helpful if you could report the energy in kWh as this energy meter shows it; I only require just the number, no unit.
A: 325.84
